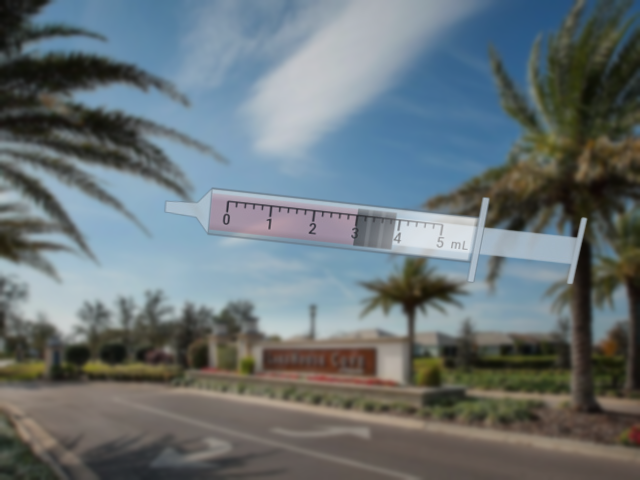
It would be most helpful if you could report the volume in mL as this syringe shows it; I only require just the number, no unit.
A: 3
